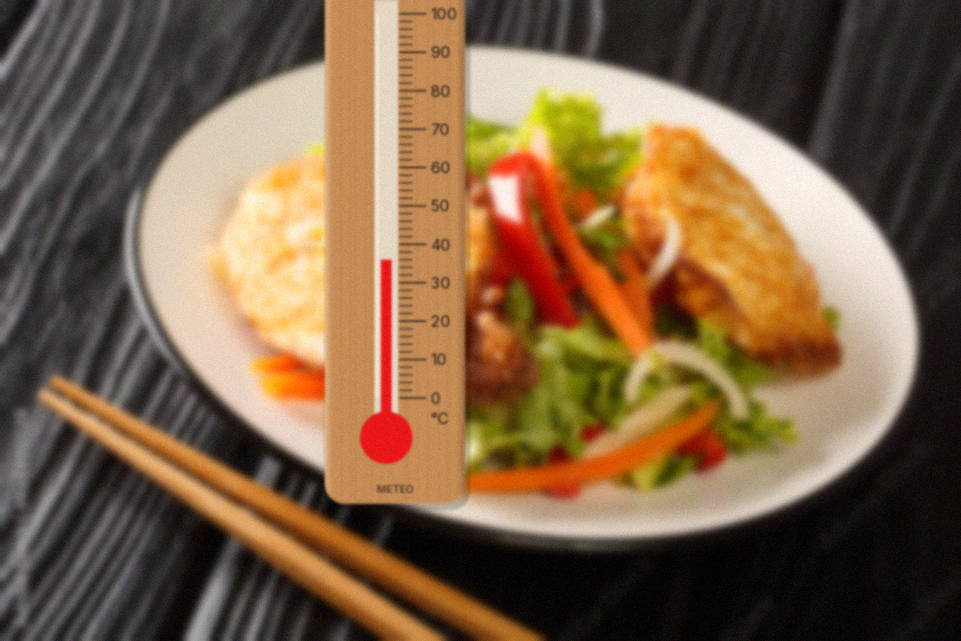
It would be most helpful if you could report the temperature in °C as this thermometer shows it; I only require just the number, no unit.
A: 36
